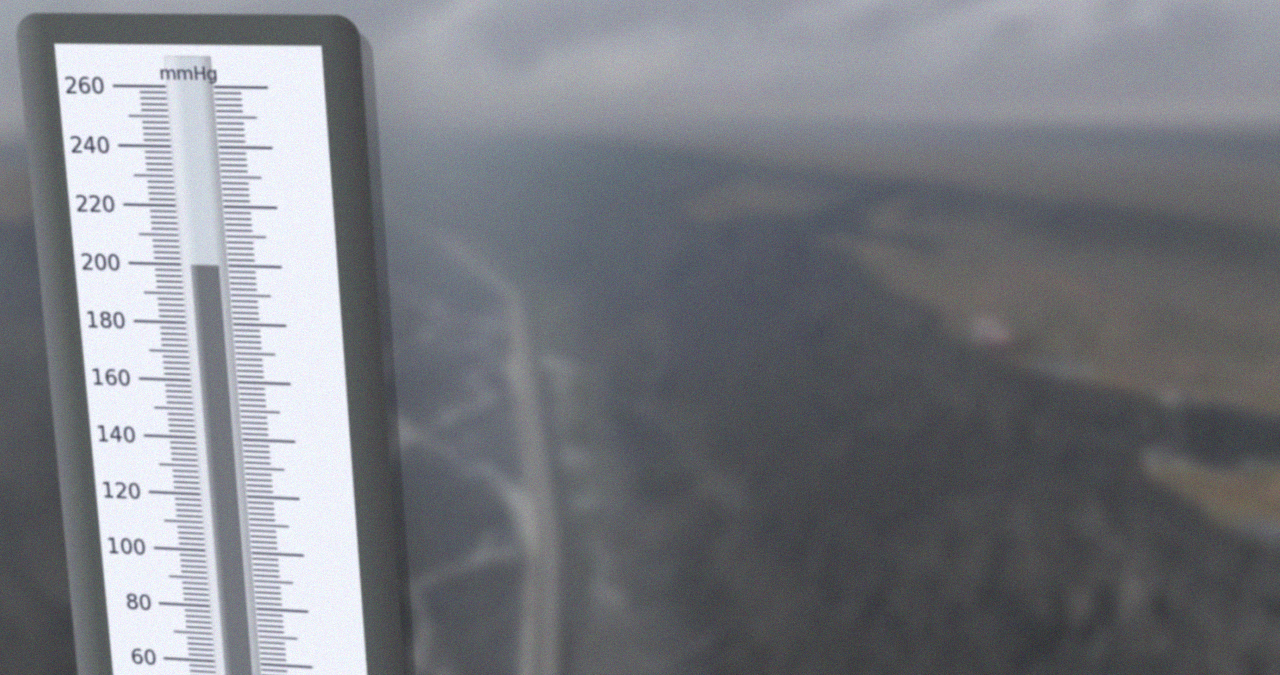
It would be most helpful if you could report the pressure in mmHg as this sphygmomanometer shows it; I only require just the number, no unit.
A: 200
